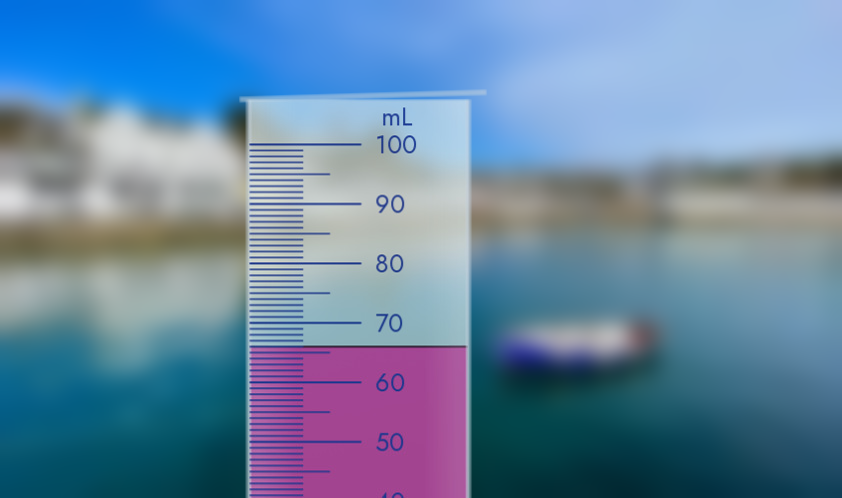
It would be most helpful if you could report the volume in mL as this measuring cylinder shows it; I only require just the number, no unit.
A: 66
